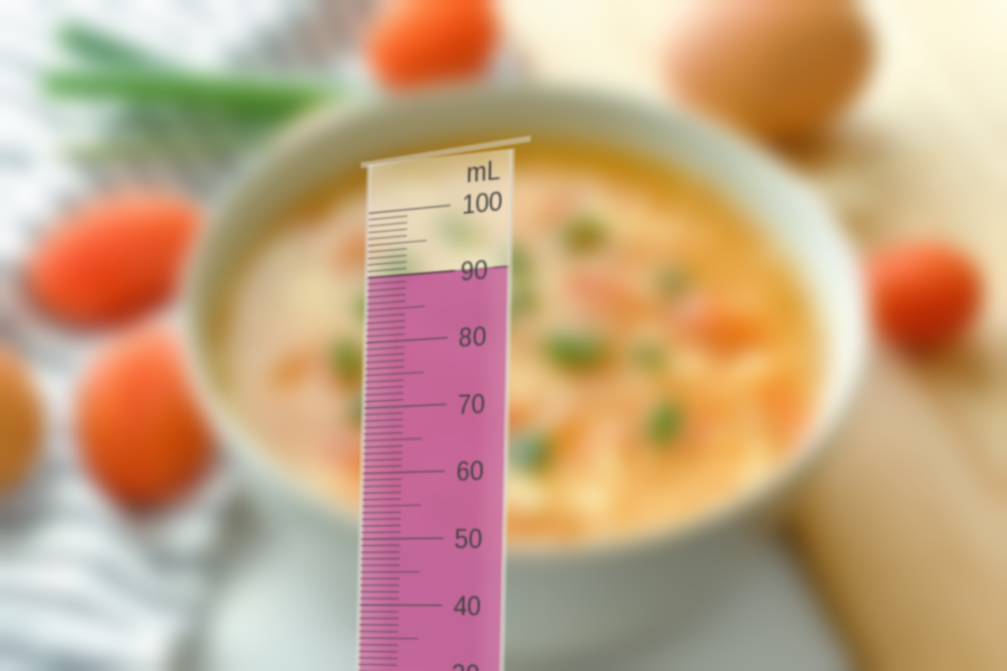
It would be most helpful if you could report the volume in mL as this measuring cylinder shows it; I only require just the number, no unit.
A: 90
